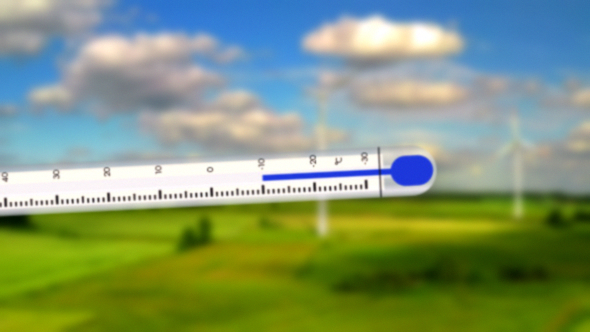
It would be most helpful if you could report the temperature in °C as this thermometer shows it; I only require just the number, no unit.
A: -10
